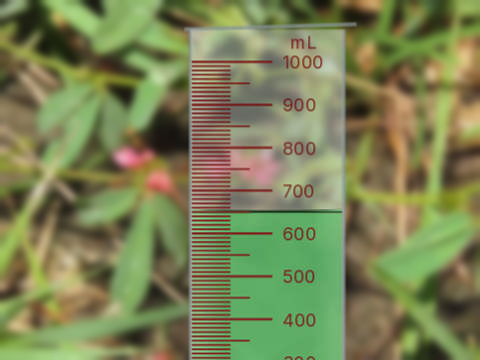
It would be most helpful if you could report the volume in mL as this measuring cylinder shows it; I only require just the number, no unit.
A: 650
